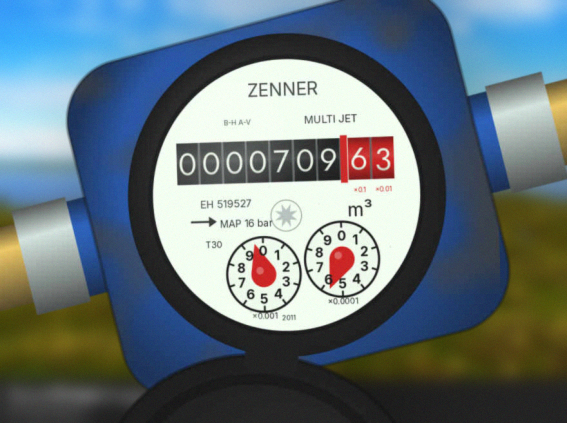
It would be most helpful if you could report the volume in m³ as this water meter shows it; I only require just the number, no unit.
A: 709.6295
